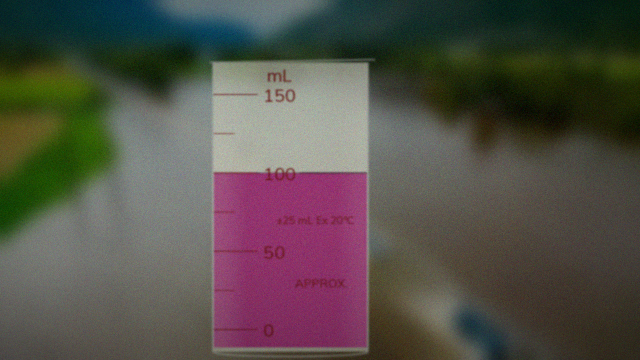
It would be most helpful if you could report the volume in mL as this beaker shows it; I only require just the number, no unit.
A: 100
